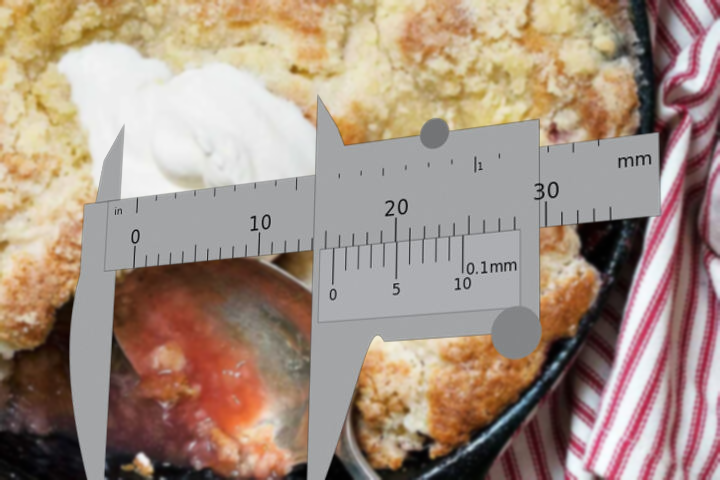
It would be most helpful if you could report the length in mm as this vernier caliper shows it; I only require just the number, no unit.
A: 15.6
